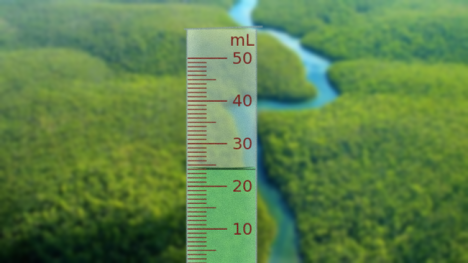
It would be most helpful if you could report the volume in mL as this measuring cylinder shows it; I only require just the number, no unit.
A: 24
